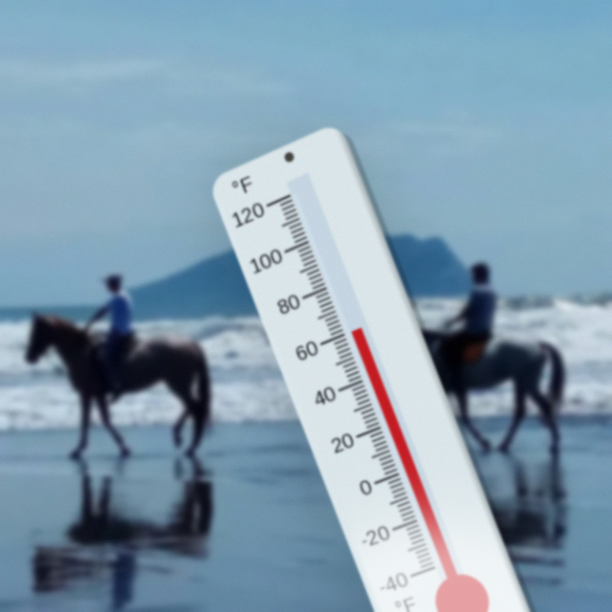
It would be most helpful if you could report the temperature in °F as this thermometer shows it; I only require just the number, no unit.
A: 60
